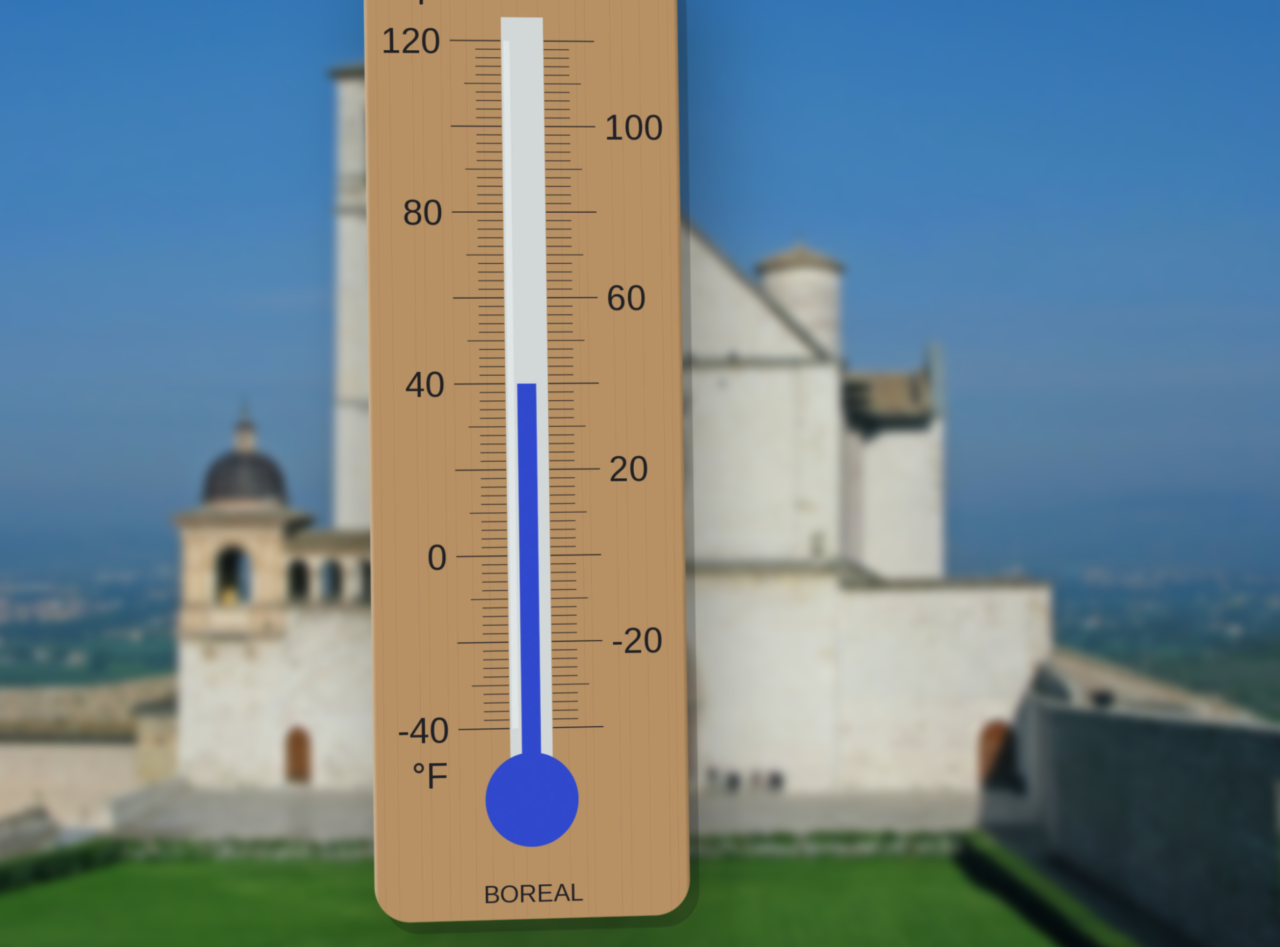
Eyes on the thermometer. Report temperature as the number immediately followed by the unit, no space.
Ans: 40°F
